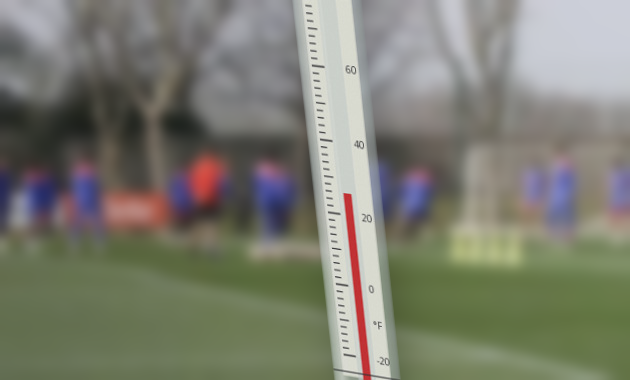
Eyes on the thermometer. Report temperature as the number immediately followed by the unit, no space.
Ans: 26°F
